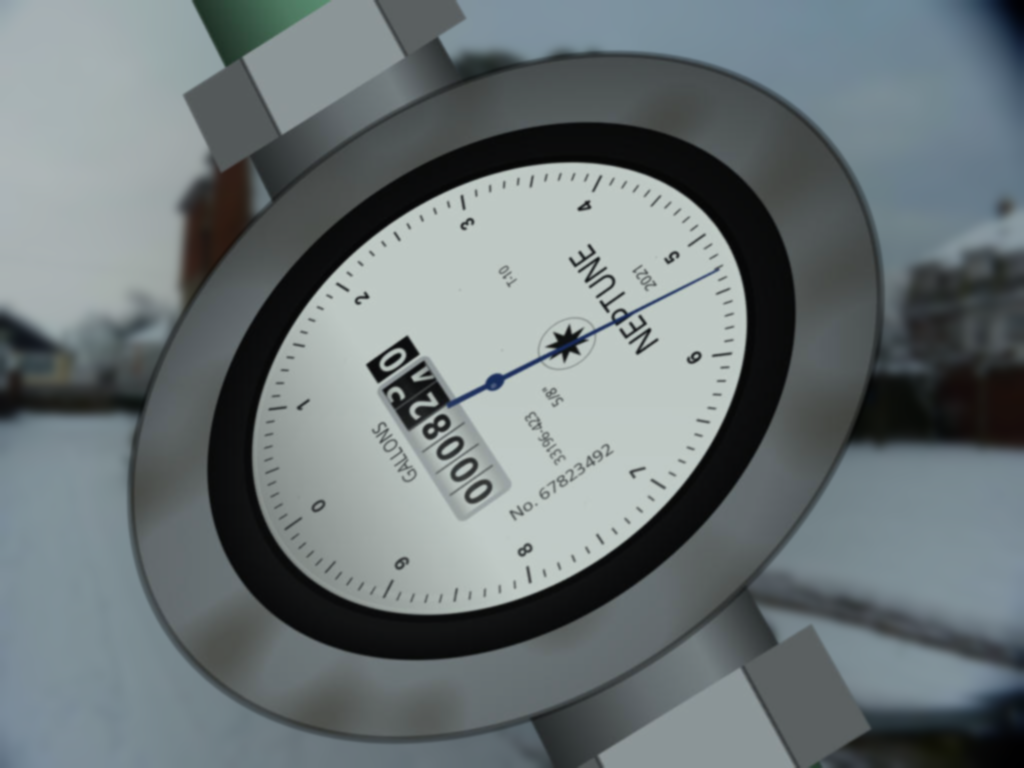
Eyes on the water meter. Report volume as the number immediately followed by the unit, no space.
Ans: 8235.3gal
